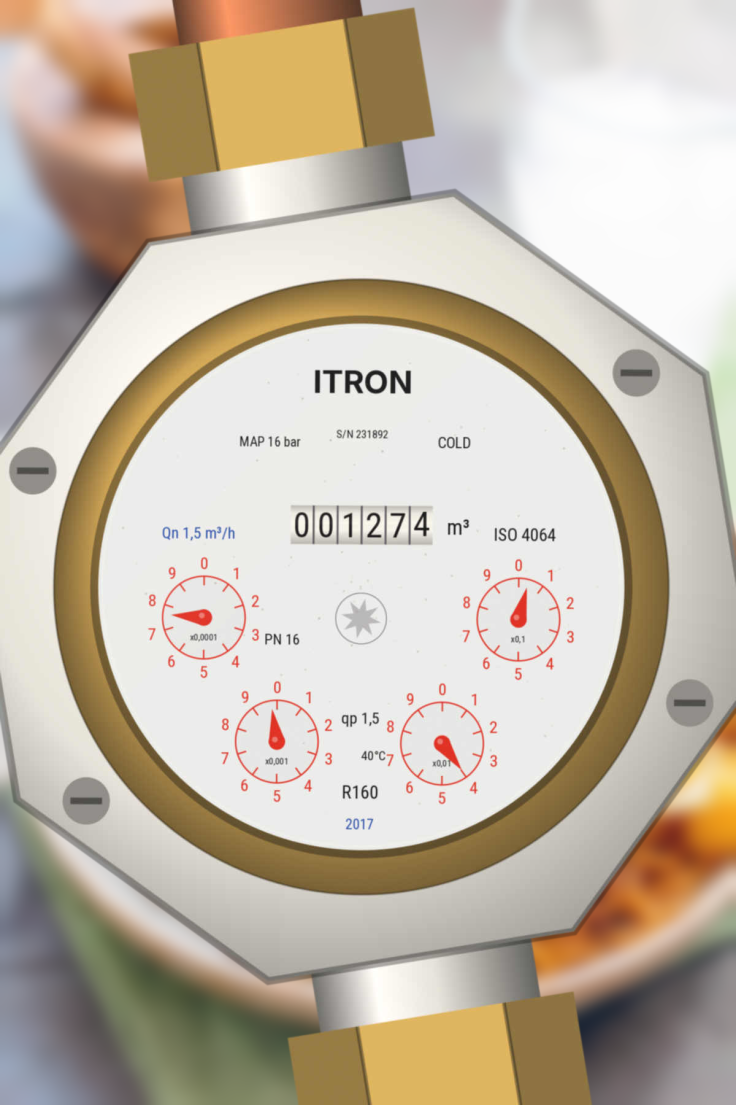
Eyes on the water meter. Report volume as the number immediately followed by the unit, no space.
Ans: 1274.0397m³
